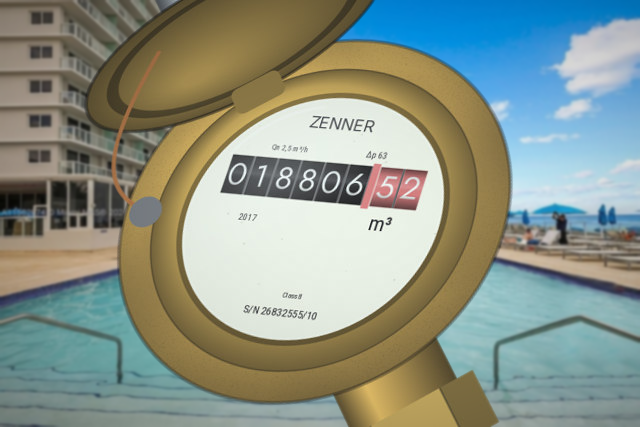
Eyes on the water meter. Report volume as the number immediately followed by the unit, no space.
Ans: 18806.52m³
